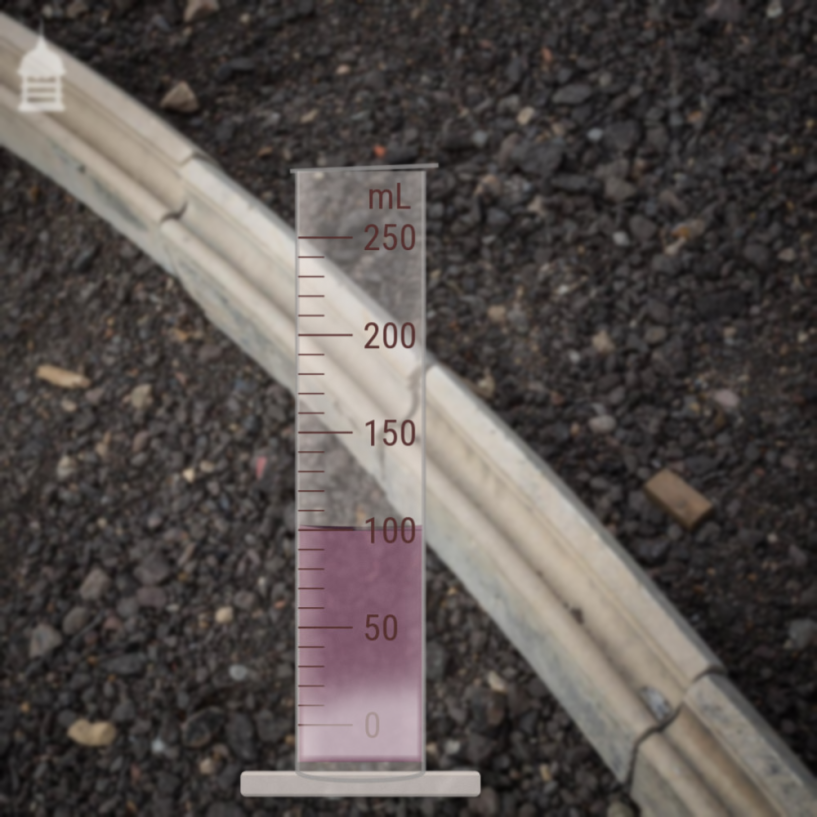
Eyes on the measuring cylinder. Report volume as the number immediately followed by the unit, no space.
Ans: 100mL
